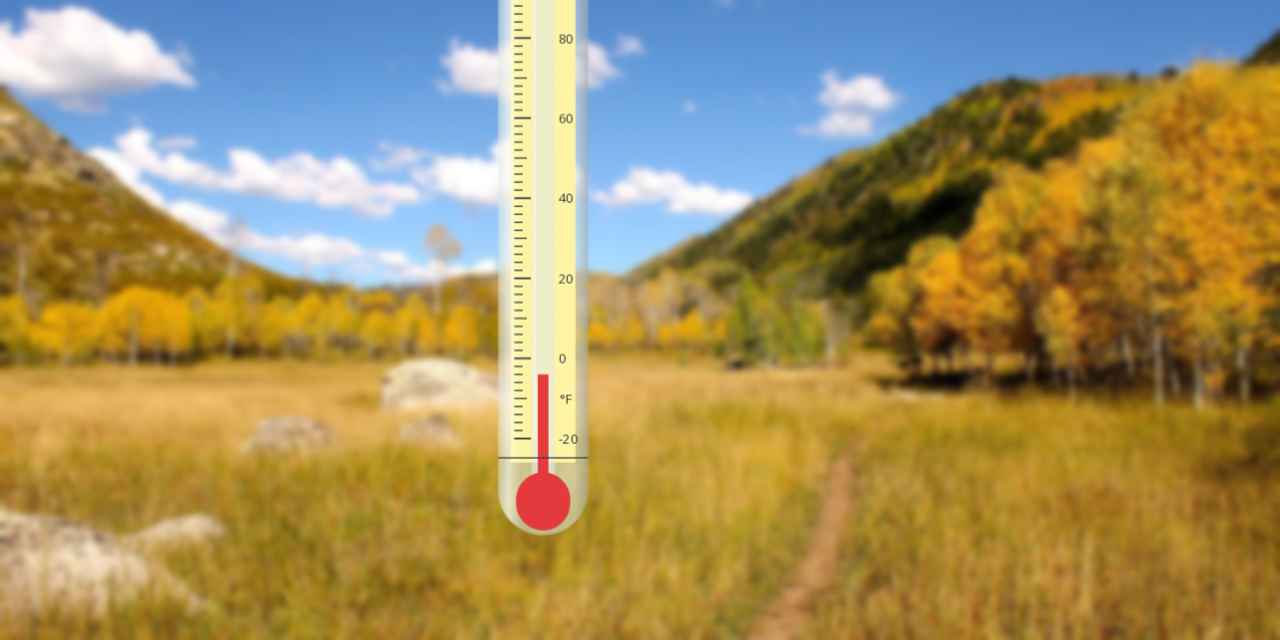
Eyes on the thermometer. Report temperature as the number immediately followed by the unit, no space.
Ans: -4°F
